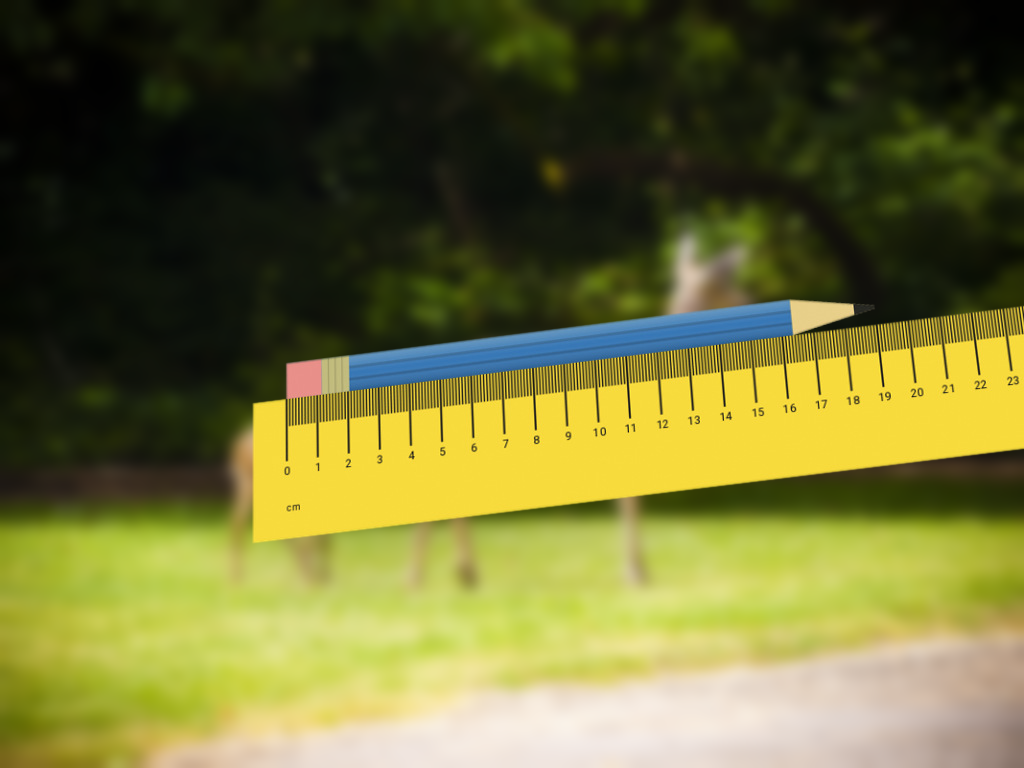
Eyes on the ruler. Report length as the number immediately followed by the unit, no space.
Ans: 19cm
